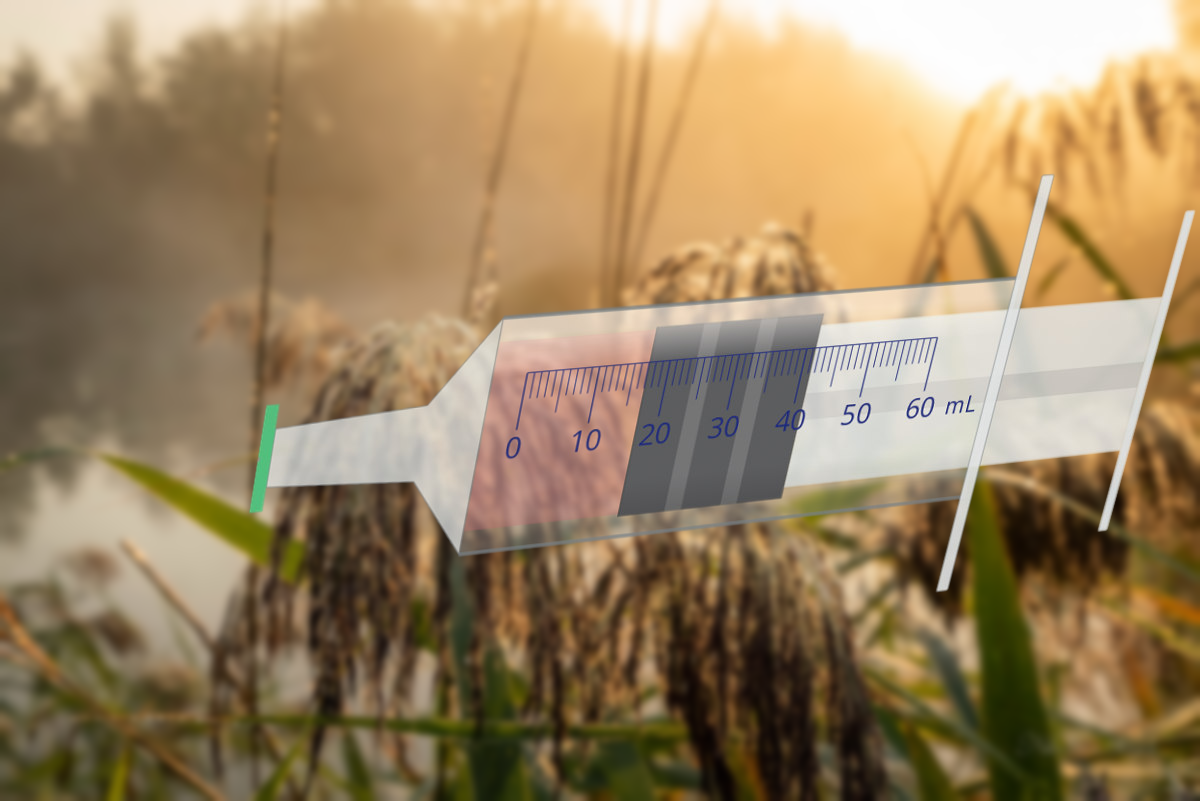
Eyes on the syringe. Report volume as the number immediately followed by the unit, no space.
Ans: 17mL
